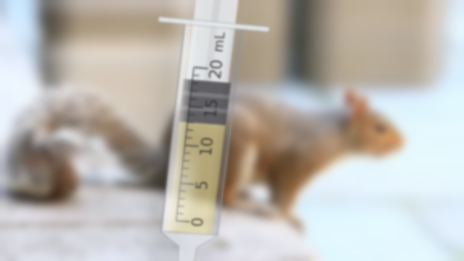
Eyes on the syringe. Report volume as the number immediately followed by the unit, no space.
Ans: 13mL
